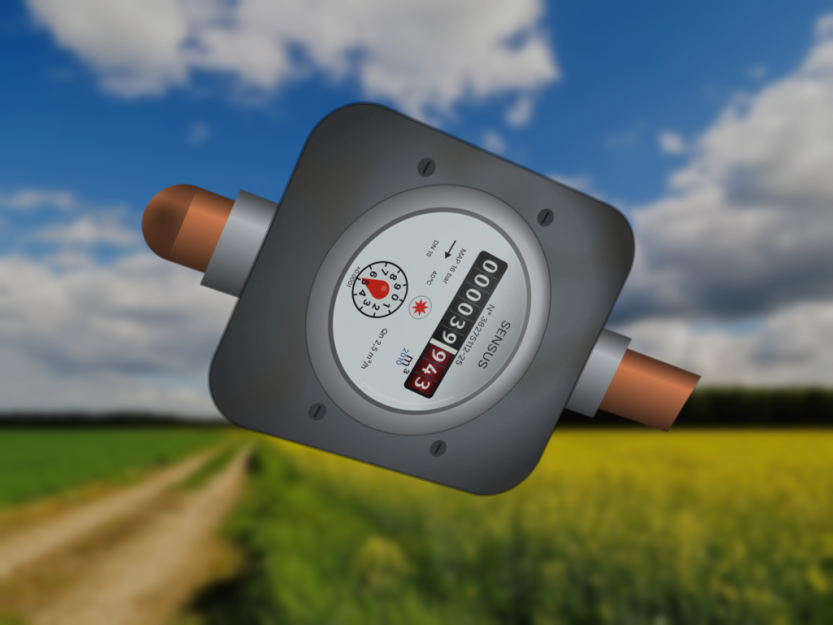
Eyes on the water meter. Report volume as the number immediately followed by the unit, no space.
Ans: 39.9435m³
